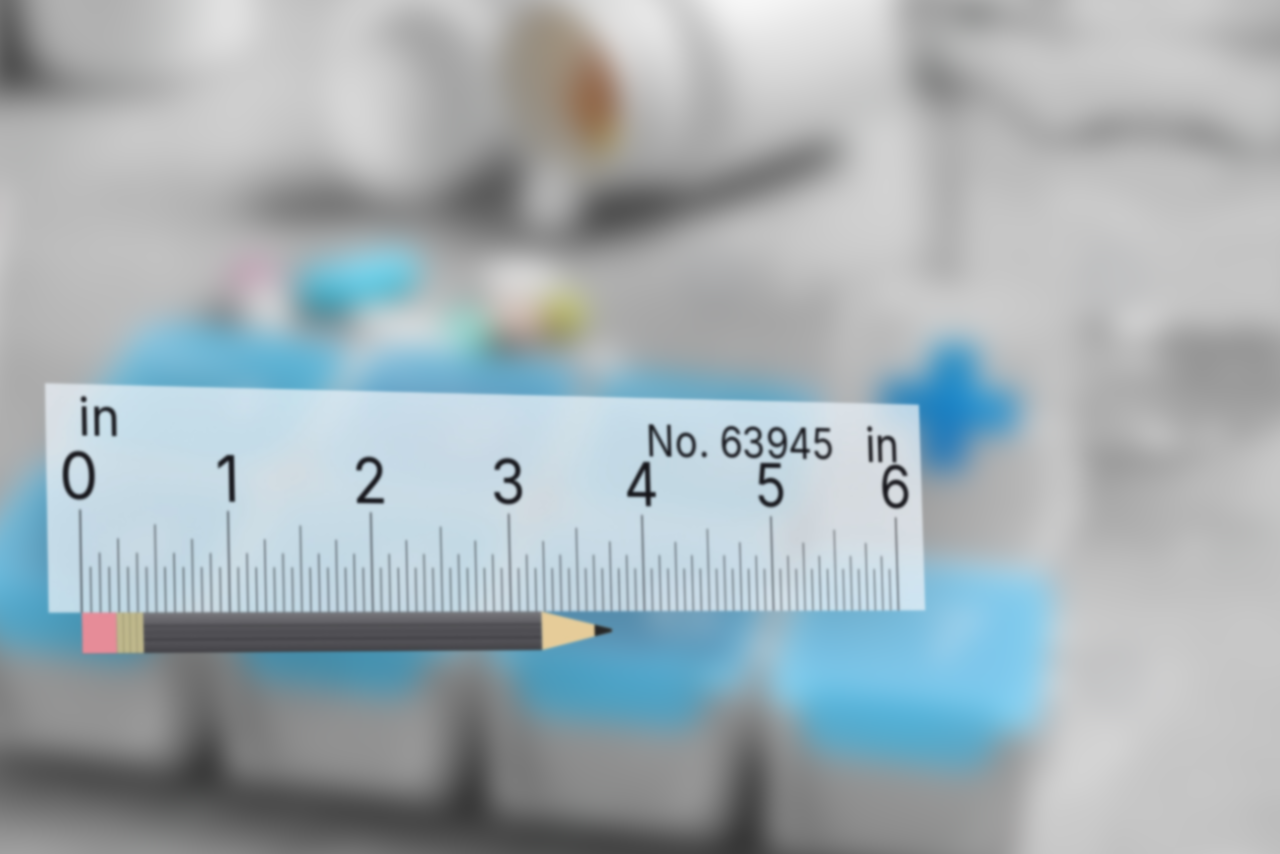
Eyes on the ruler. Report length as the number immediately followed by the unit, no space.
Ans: 3.75in
